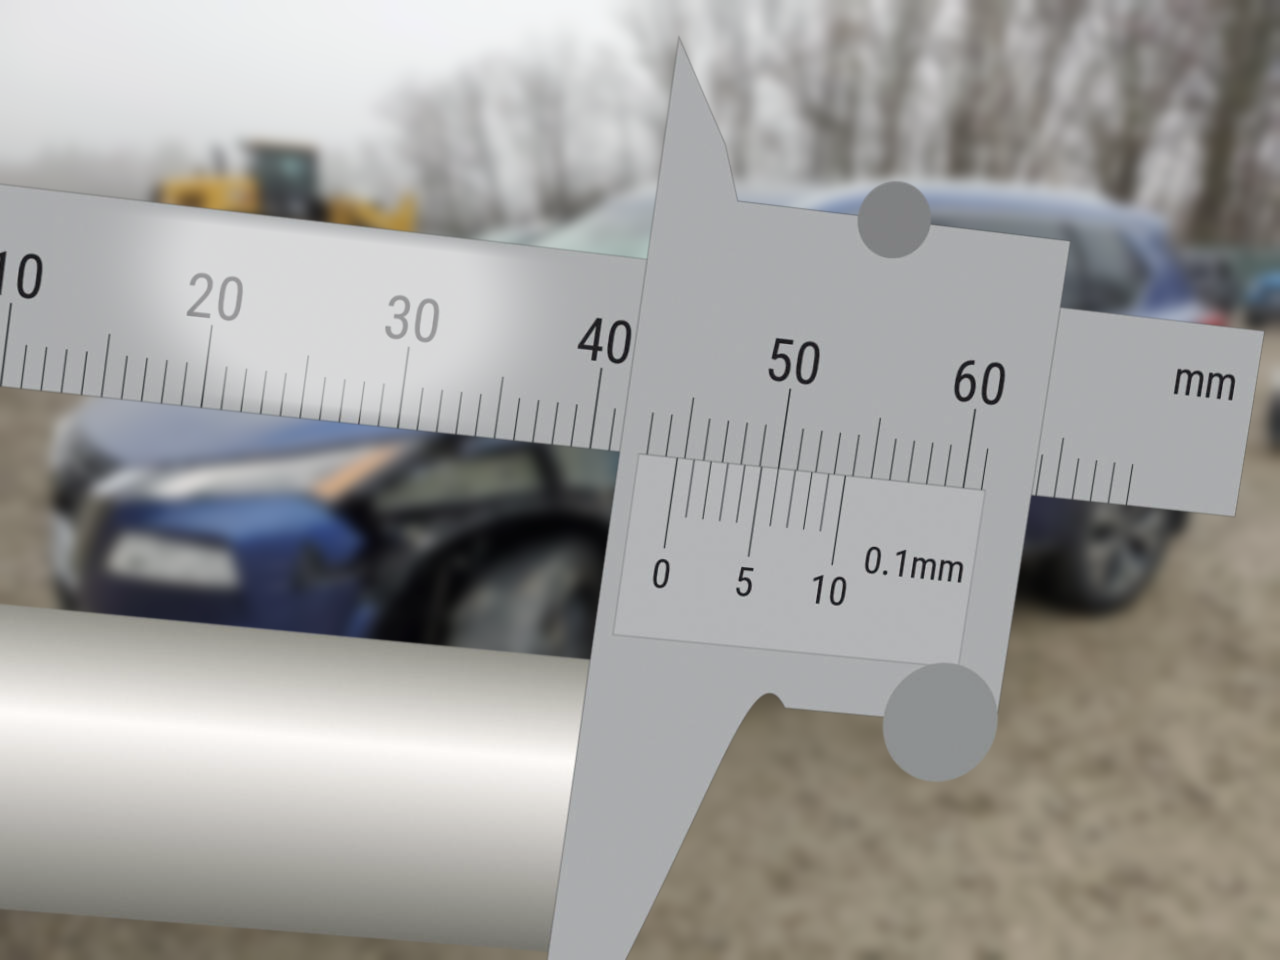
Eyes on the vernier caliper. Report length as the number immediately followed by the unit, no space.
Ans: 44.6mm
